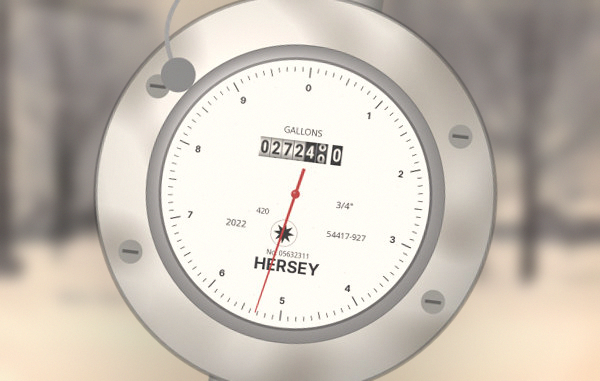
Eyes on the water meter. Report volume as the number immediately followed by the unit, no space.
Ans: 272485.3gal
